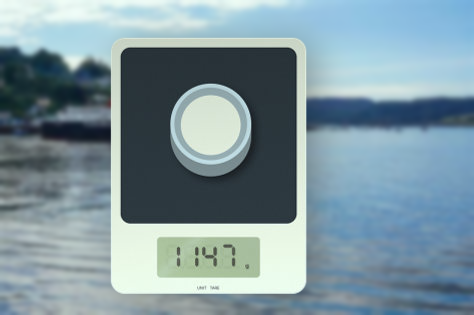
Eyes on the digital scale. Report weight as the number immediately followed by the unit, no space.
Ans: 1147g
